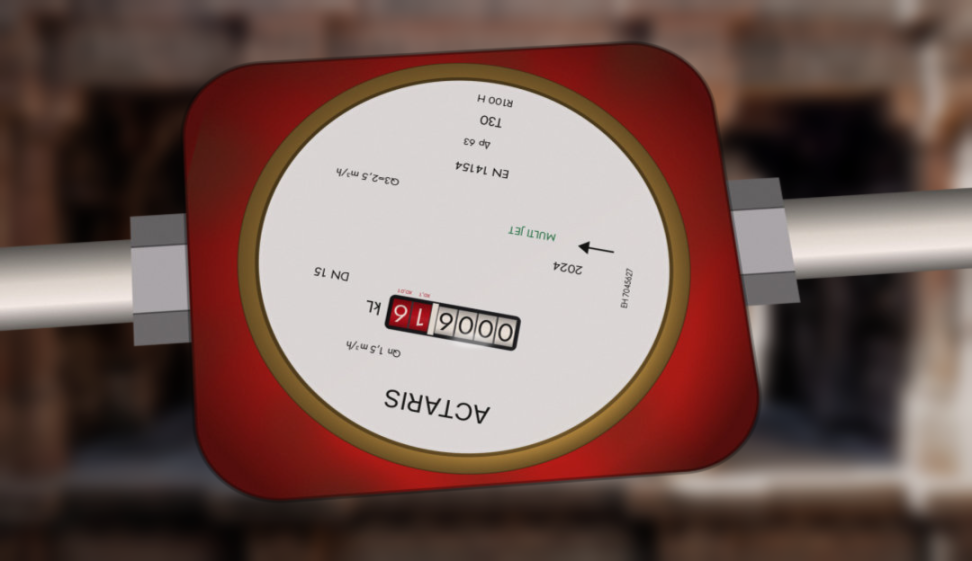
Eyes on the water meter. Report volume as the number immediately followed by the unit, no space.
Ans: 6.16kL
